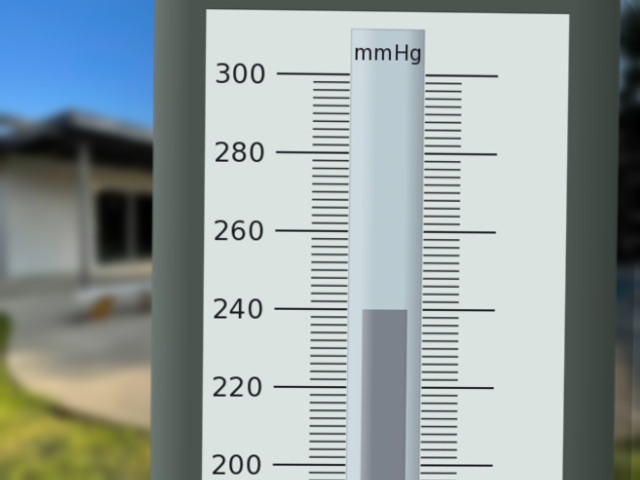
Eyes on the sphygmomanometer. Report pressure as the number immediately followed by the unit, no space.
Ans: 240mmHg
